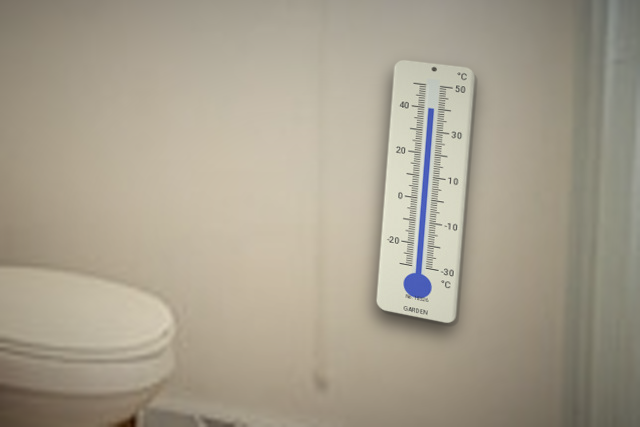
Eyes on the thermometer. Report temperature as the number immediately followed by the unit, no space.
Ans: 40°C
